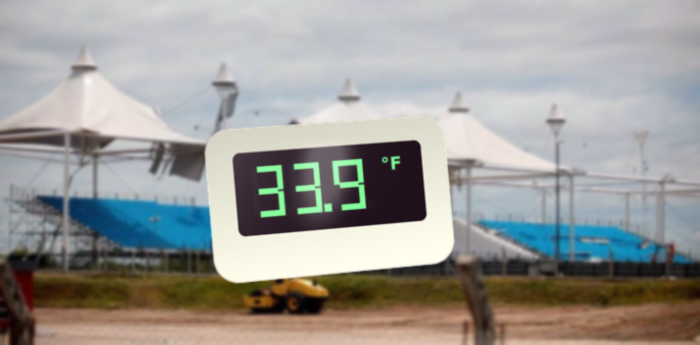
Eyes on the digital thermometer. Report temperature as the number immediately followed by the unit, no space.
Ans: 33.9°F
